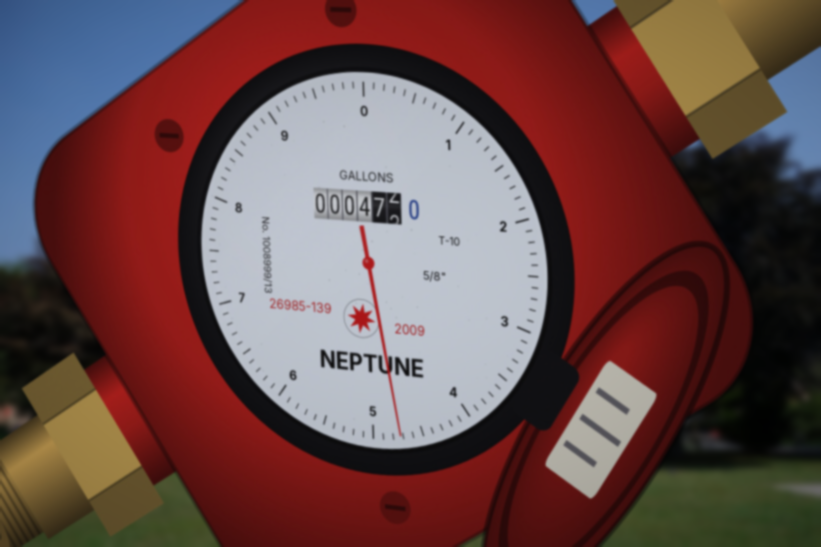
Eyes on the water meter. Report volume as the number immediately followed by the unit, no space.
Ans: 4724.7gal
